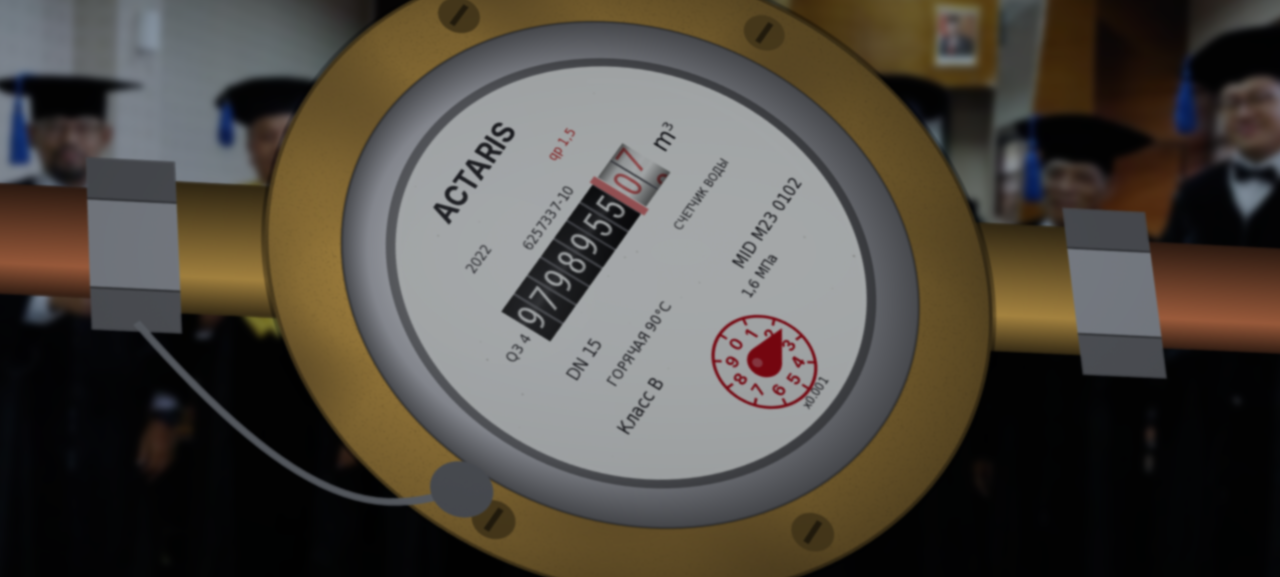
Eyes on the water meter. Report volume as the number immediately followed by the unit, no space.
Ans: 9798955.072m³
